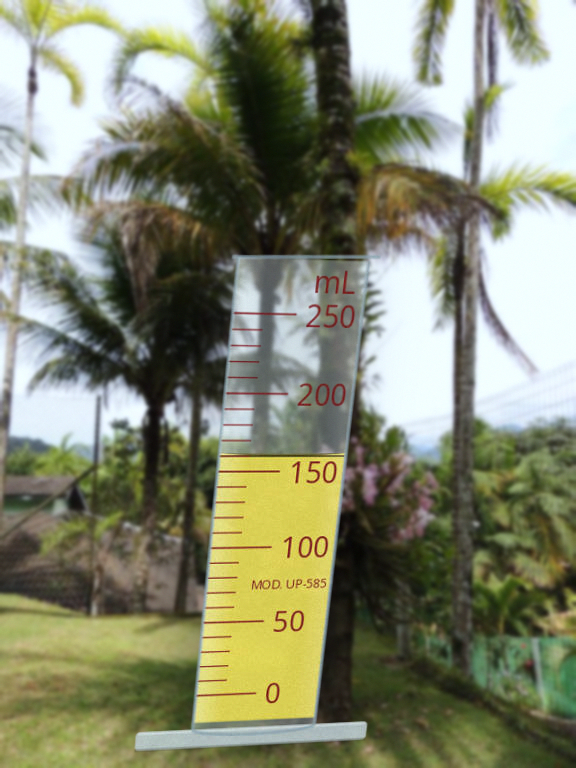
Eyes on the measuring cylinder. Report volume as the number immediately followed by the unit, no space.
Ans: 160mL
